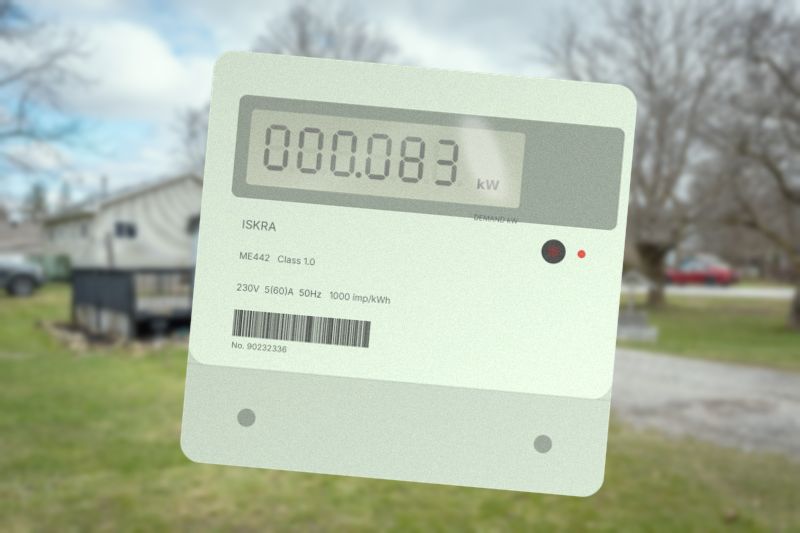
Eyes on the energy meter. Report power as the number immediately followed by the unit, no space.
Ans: 0.083kW
